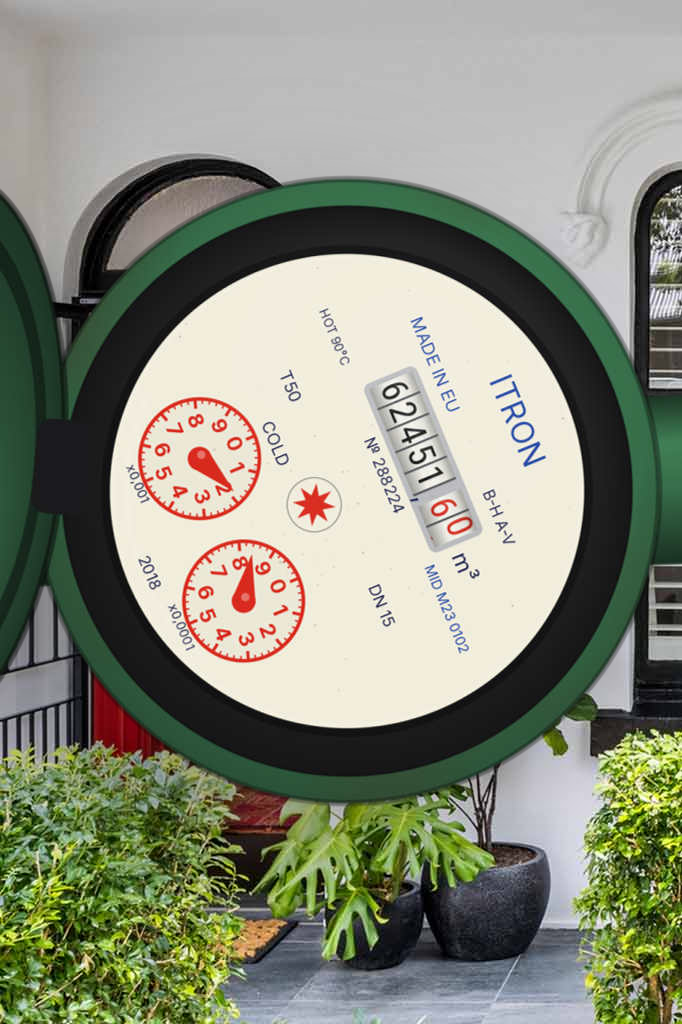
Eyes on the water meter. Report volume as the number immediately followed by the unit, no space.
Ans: 62451.6018m³
